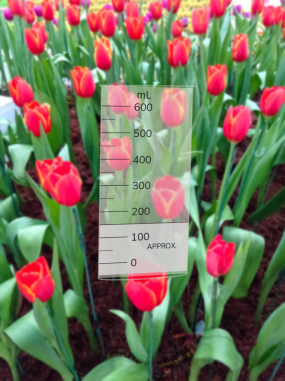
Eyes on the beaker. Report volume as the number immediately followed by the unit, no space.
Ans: 150mL
